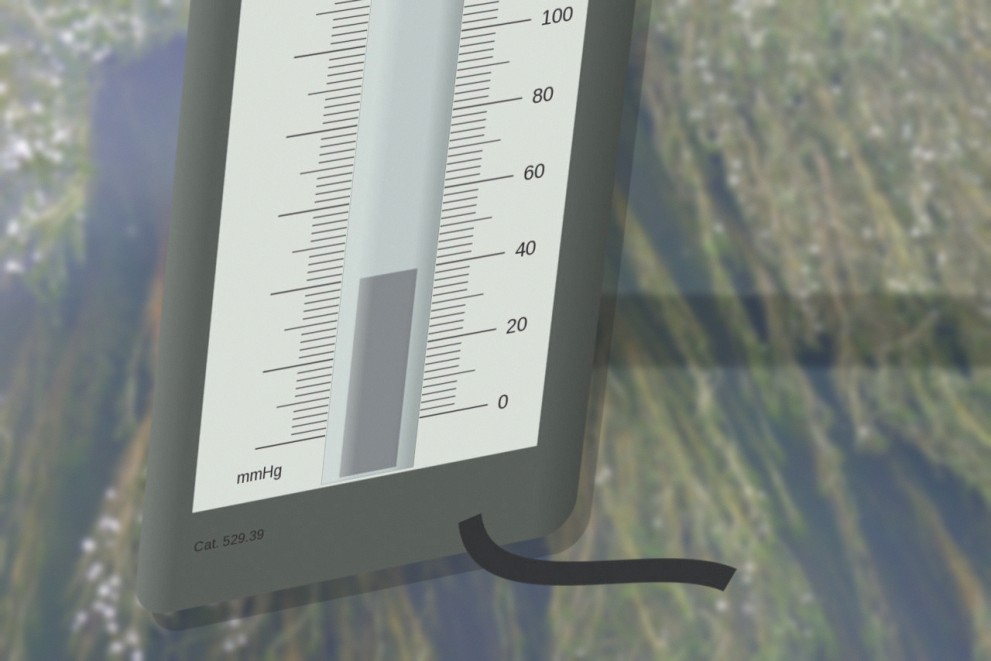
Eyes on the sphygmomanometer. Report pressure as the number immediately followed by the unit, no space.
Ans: 40mmHg
